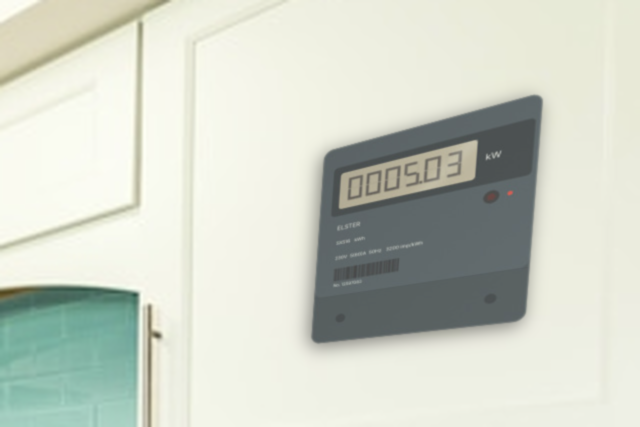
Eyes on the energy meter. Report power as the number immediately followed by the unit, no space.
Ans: 5.03kW
